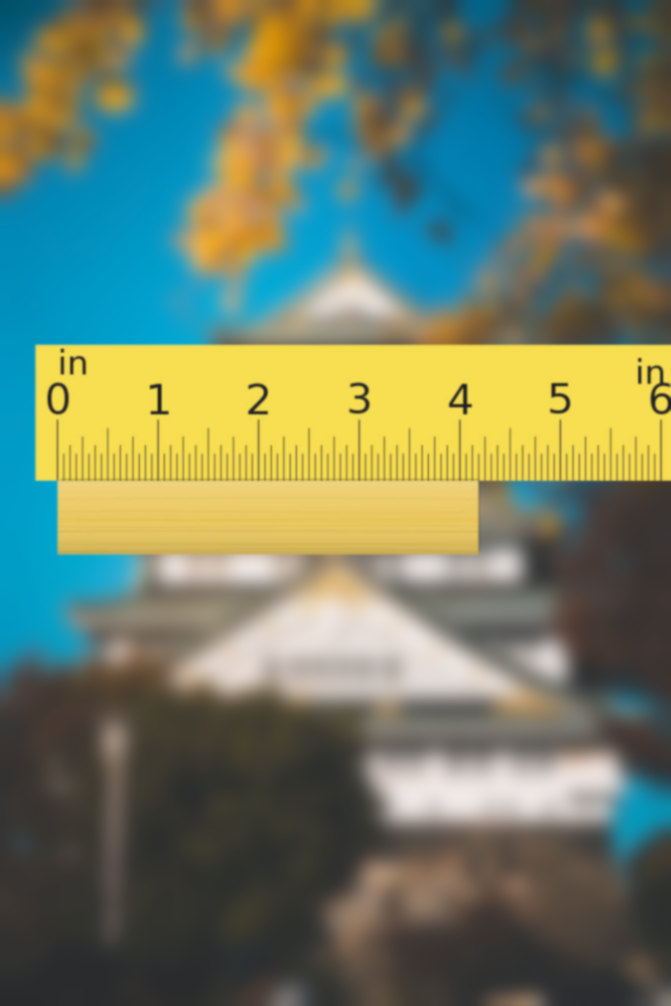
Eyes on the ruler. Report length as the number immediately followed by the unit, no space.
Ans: 4.1875in
